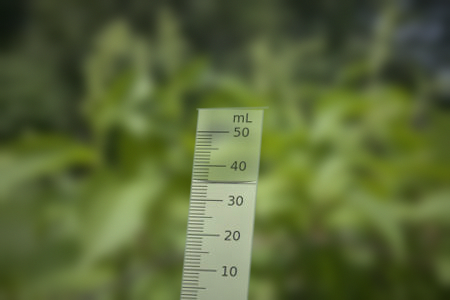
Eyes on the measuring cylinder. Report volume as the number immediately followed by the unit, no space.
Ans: 35mL
